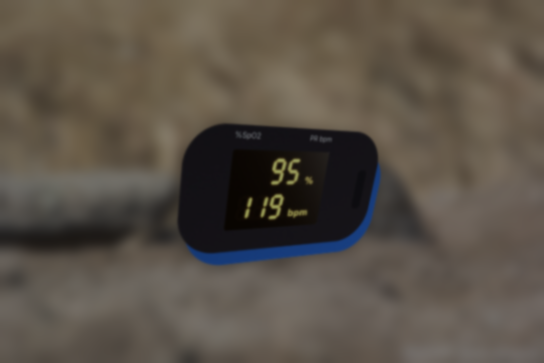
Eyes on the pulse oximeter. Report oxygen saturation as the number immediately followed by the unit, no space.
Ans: 95%
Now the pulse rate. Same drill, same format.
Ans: 119bpm
